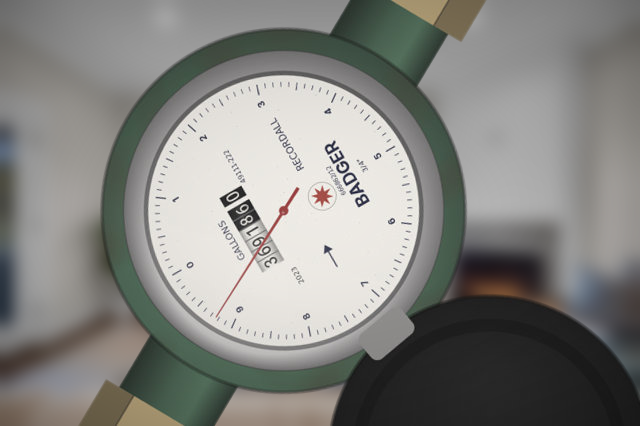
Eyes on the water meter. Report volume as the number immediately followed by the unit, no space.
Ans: 3691859.2gal
